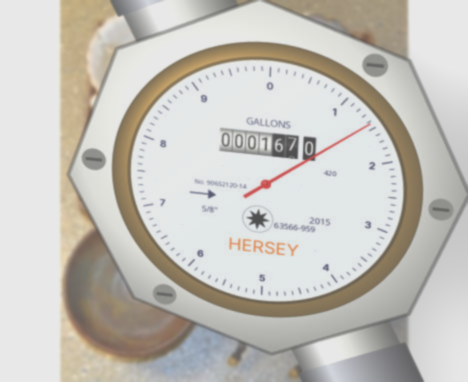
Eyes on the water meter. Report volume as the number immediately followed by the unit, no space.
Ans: 1671.4gal
